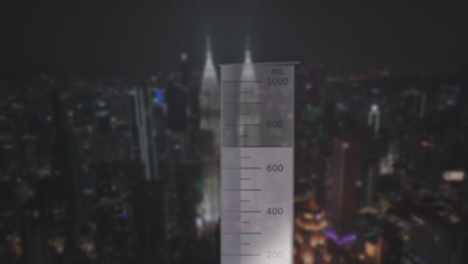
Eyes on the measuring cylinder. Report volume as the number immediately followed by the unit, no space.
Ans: 700mL
